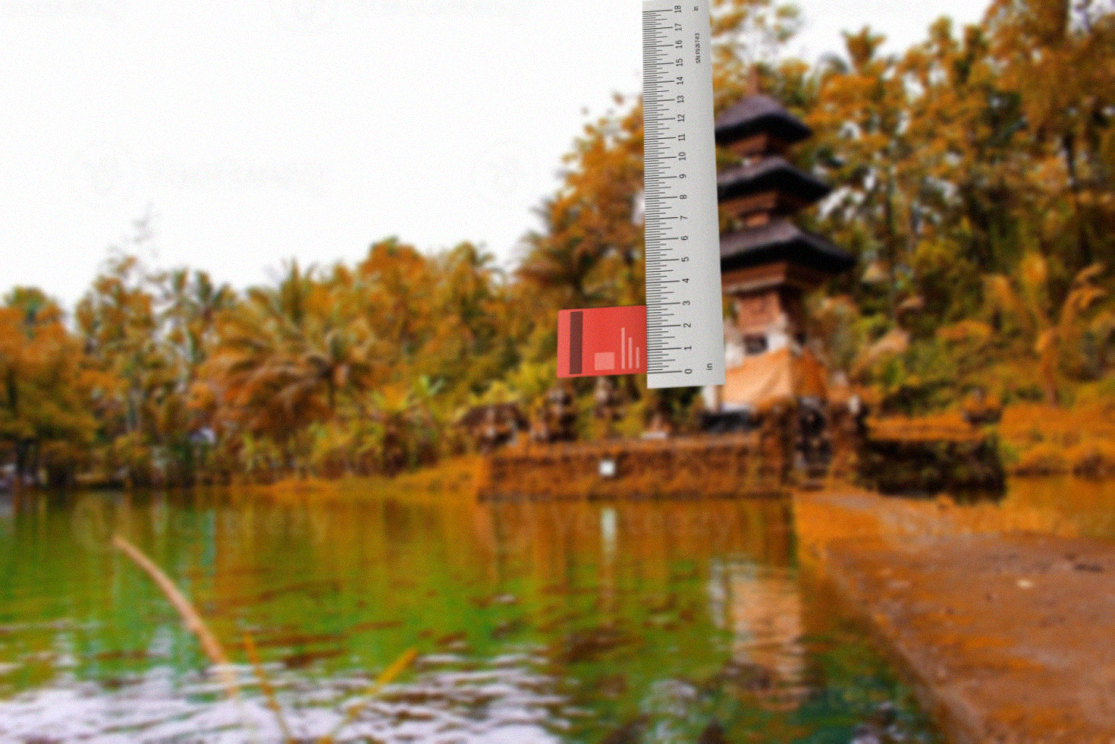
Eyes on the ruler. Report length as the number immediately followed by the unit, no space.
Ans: 3in
